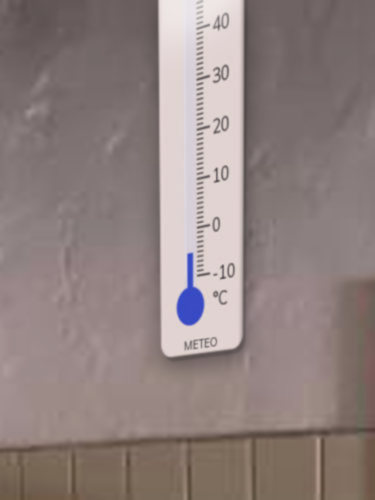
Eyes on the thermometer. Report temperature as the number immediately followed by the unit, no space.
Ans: -5°C
